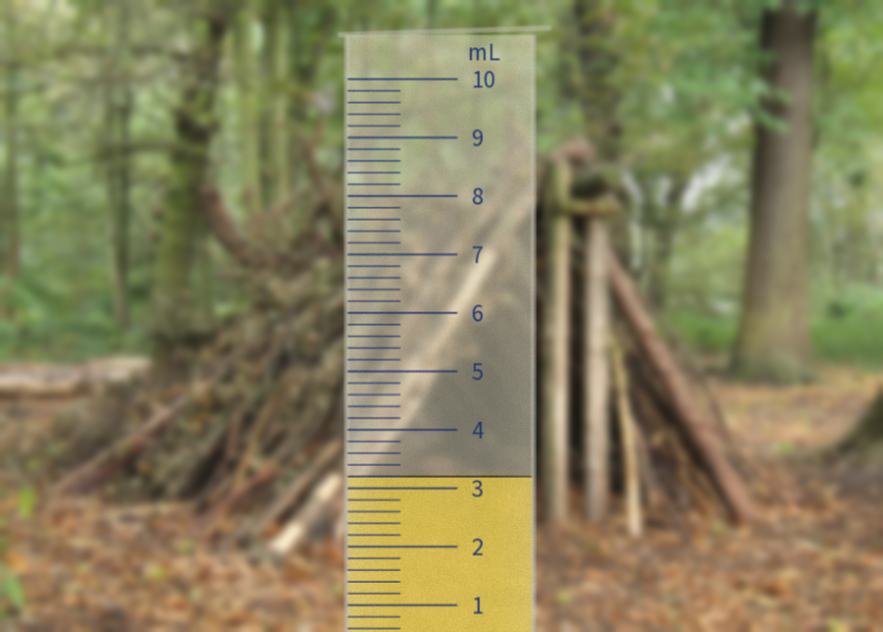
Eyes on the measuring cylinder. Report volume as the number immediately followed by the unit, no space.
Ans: 3.2mL
